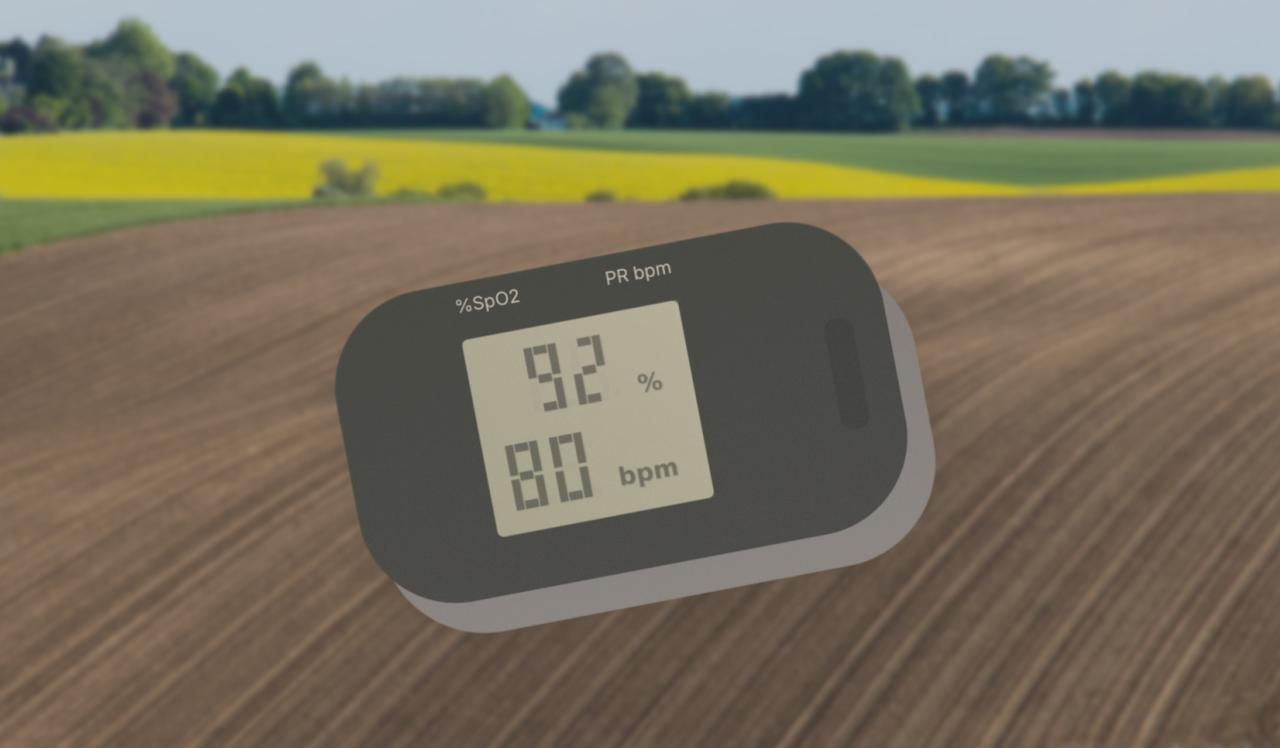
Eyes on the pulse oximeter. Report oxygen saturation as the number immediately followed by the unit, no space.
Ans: 92%
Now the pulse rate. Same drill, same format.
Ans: 80bpm
